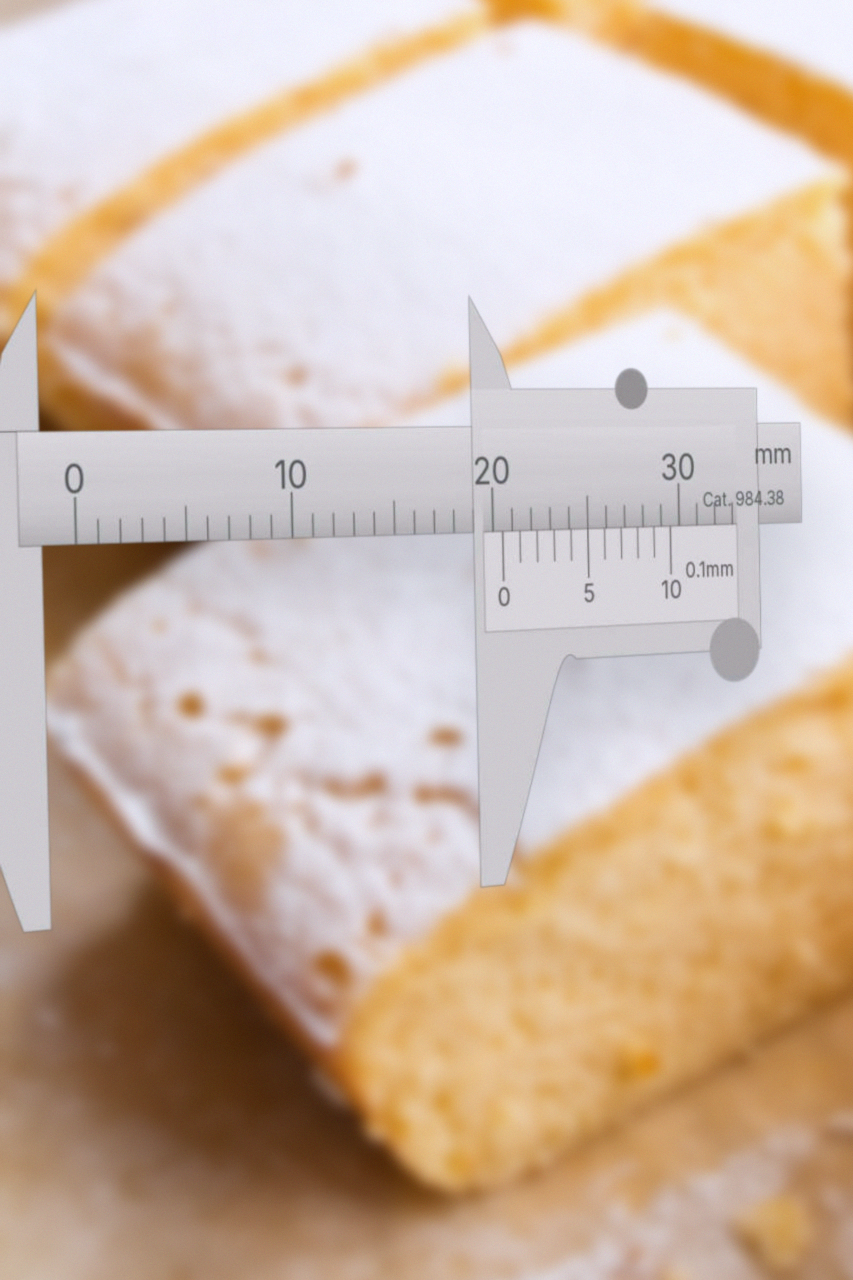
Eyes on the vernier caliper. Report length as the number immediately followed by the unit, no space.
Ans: 20.5mm
